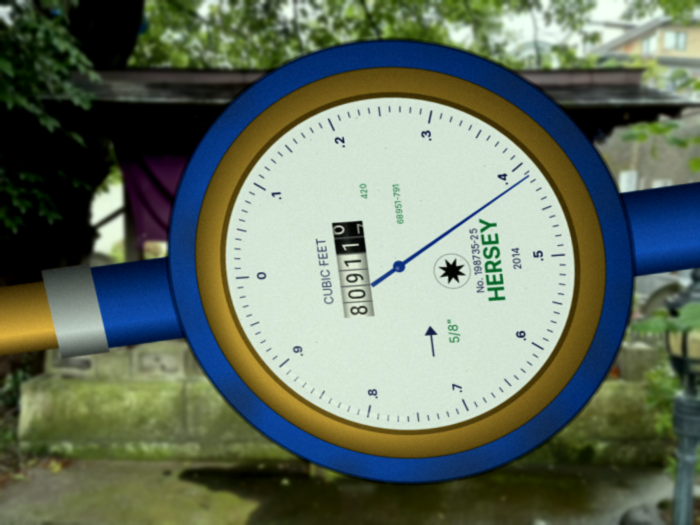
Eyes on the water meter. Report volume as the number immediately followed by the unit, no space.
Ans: 809116.41ft³
